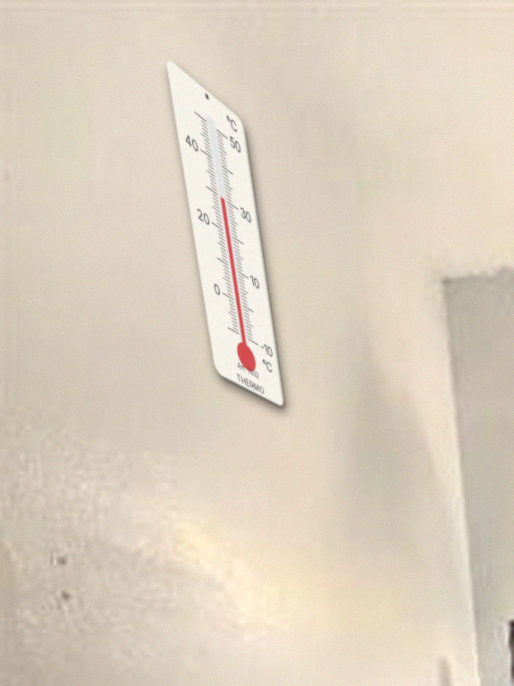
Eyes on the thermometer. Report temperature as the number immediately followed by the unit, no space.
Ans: 30°C
